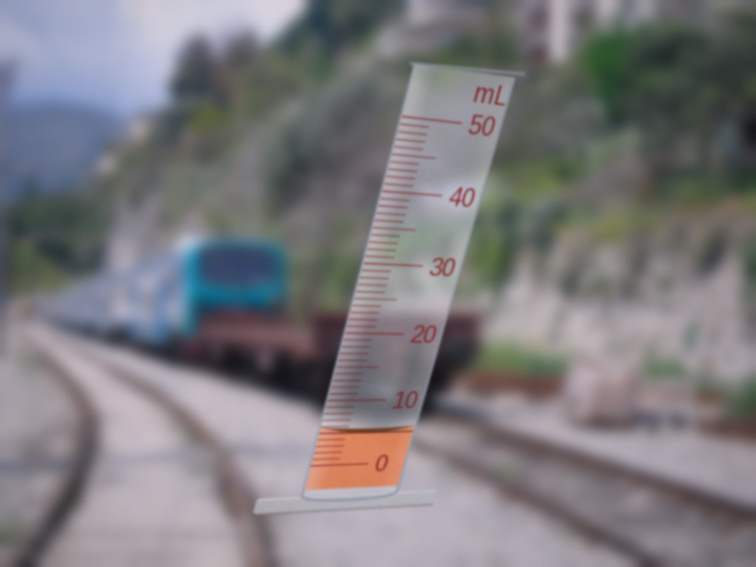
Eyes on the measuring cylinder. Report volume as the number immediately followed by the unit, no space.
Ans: 5mL
